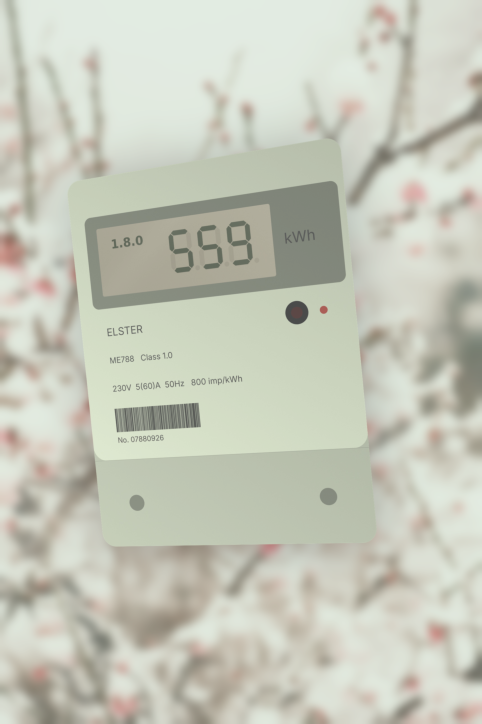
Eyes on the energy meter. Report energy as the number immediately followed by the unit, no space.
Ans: 559kWh
